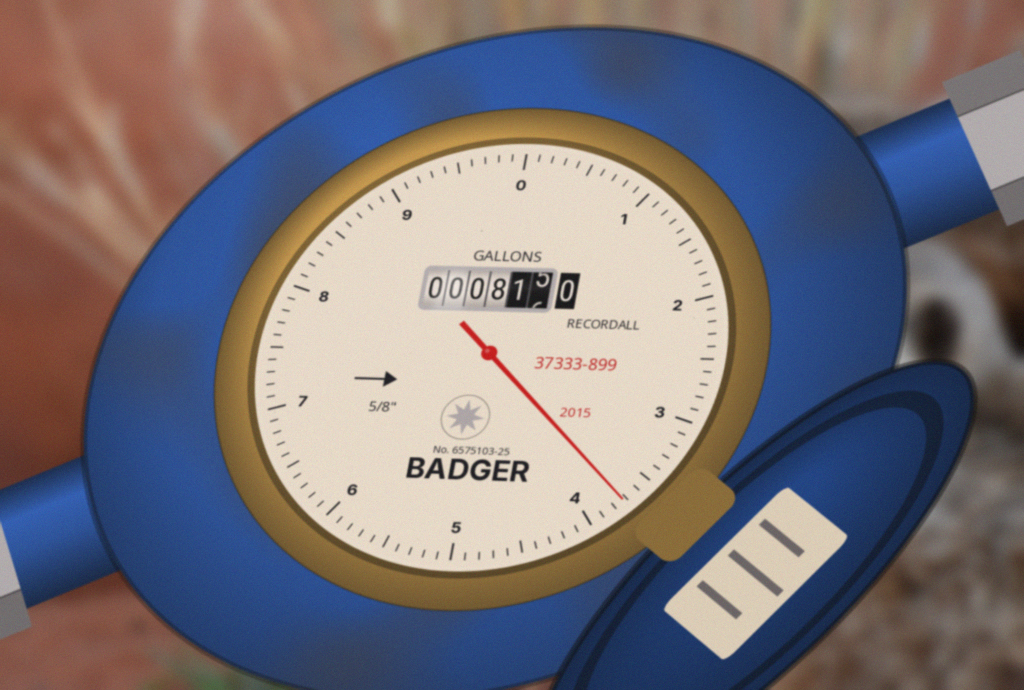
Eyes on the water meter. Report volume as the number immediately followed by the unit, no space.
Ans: 8153.7gal
